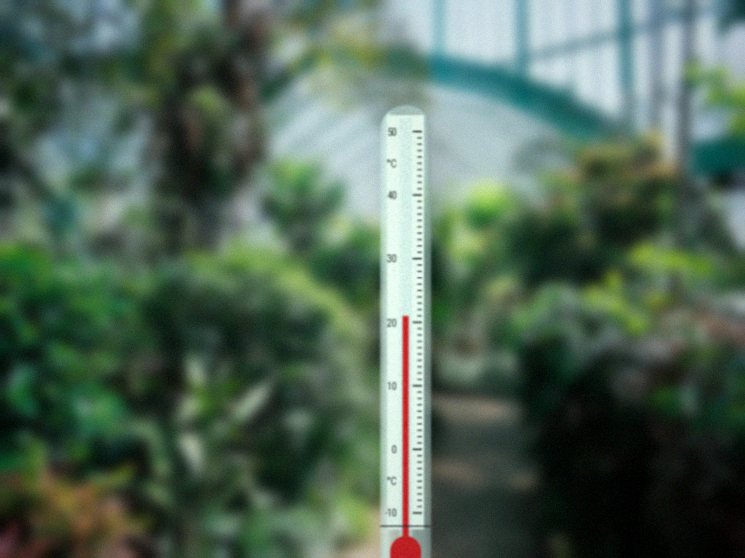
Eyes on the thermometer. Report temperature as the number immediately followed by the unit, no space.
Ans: 21°C
